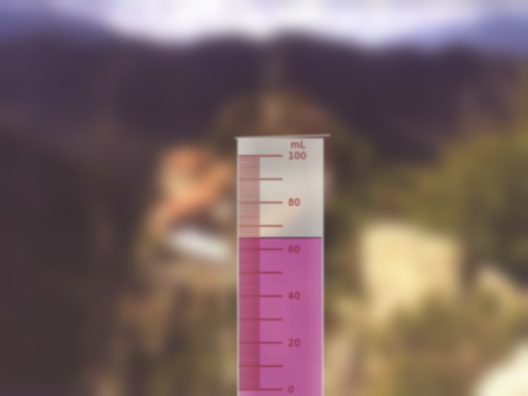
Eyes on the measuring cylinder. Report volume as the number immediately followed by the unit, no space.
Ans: 65mL
